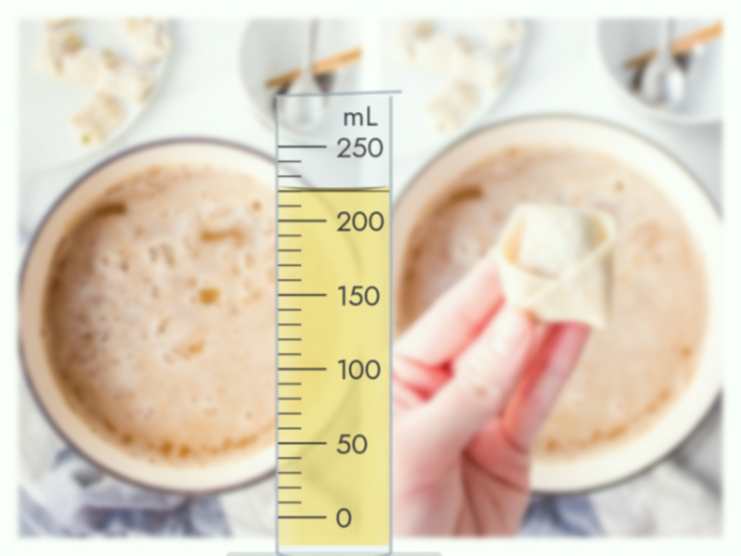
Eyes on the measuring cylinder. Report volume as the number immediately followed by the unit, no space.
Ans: 220mL
